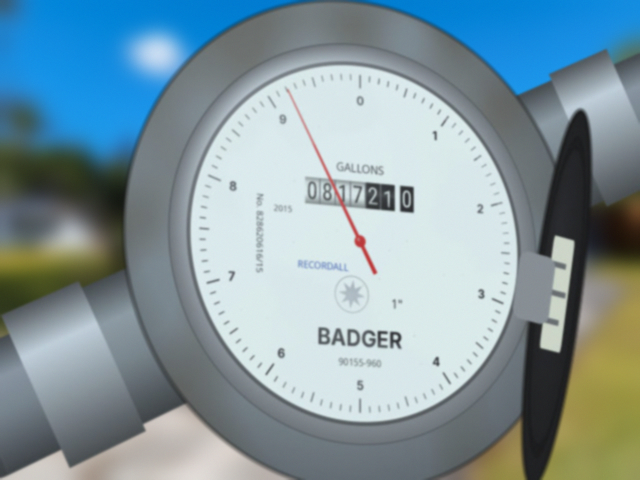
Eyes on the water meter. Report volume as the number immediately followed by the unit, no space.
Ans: 817209.2gal
